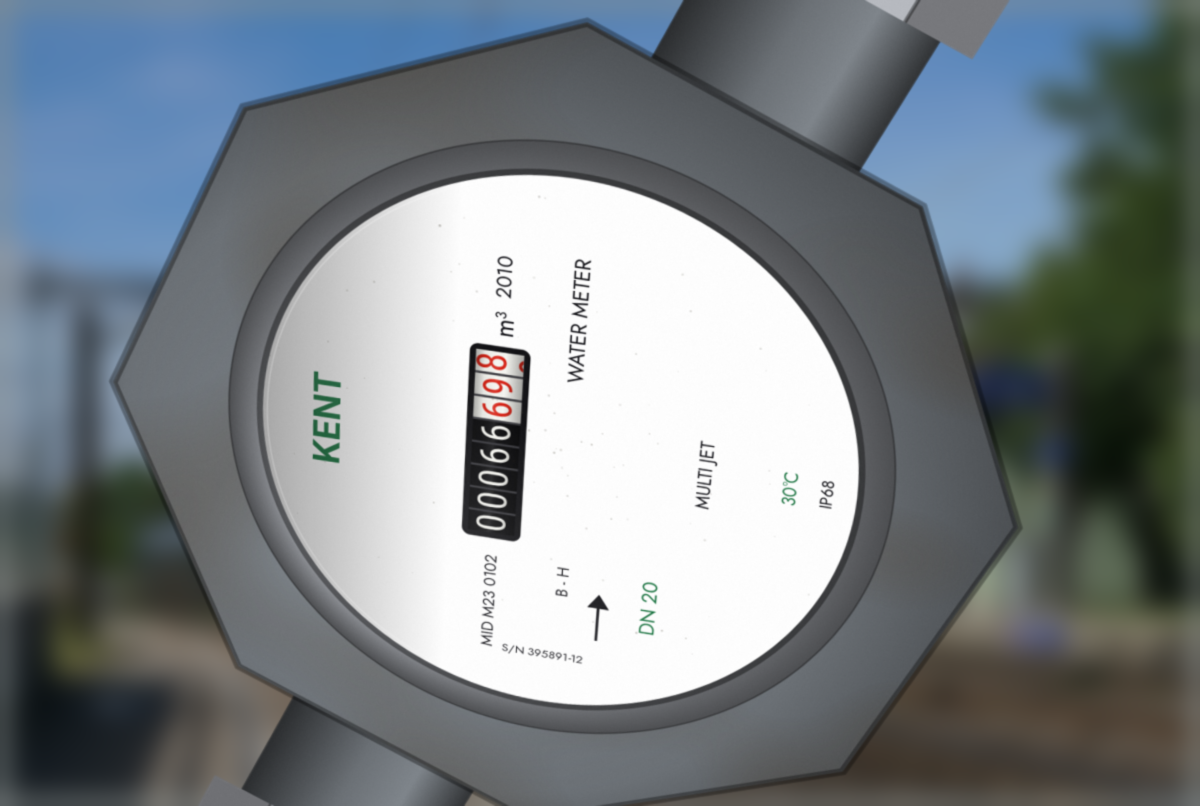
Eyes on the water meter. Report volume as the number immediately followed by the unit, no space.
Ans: 66.698m³
